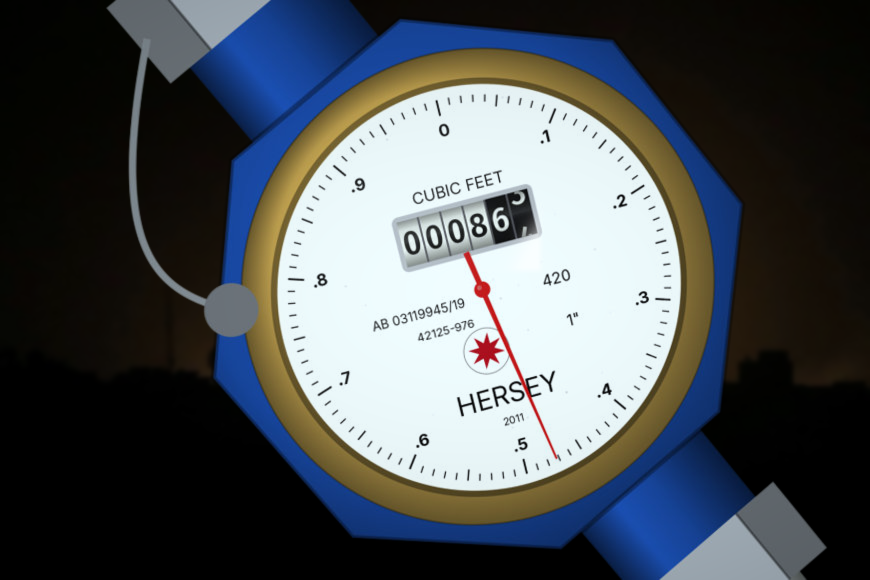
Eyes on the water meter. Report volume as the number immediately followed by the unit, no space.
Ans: 863.47ft³
